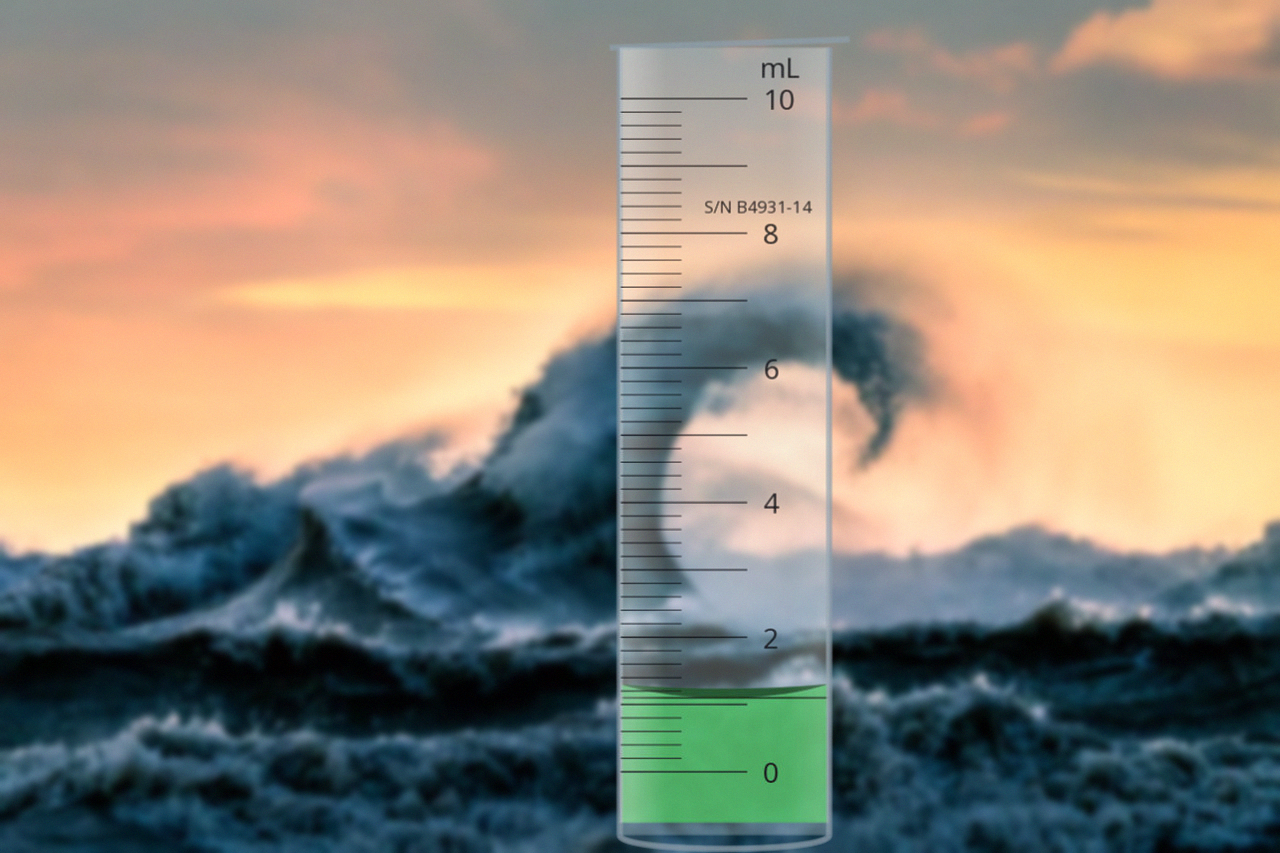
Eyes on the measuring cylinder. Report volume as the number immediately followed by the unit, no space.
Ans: 1.1mL
